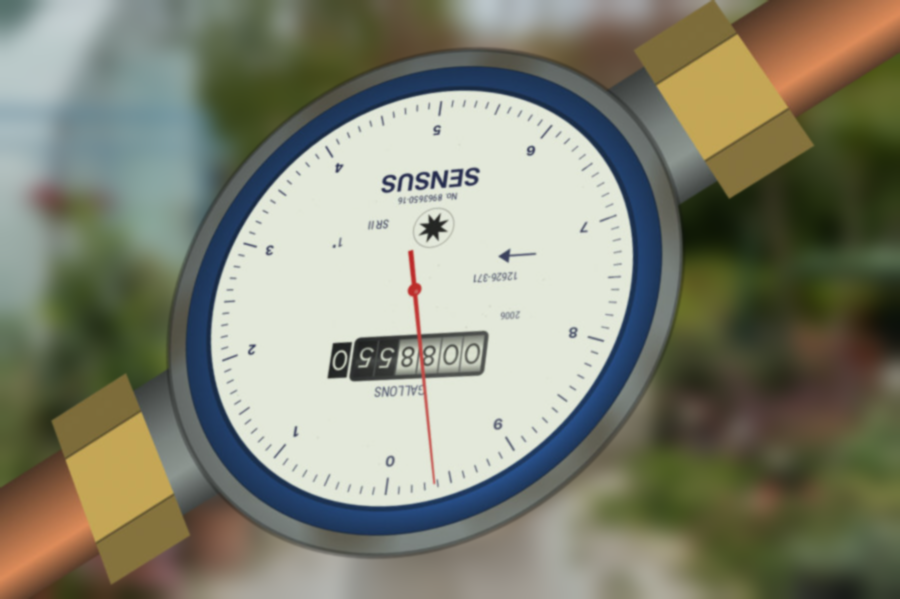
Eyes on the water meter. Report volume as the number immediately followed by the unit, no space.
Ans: 88549.6gal
